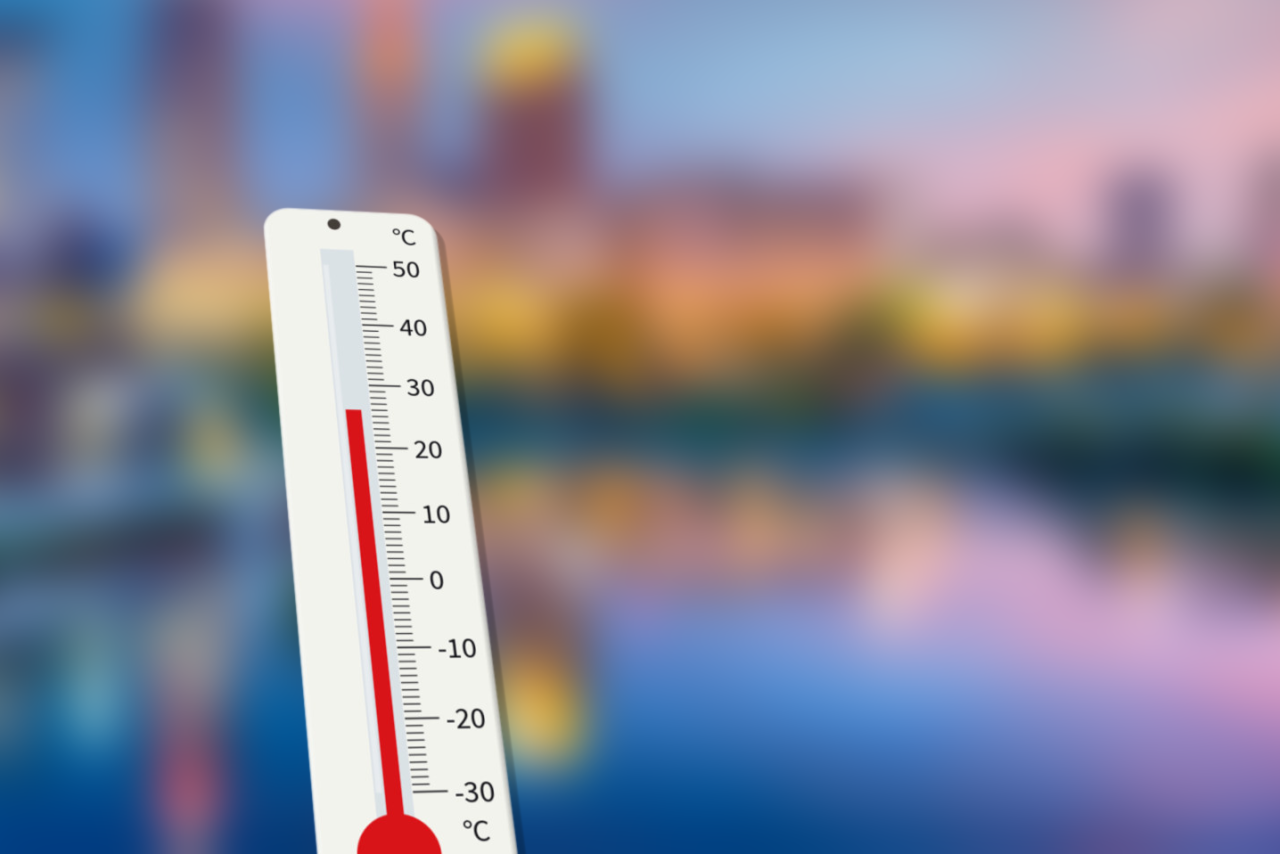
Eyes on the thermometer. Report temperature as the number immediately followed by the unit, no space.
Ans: 26°C
